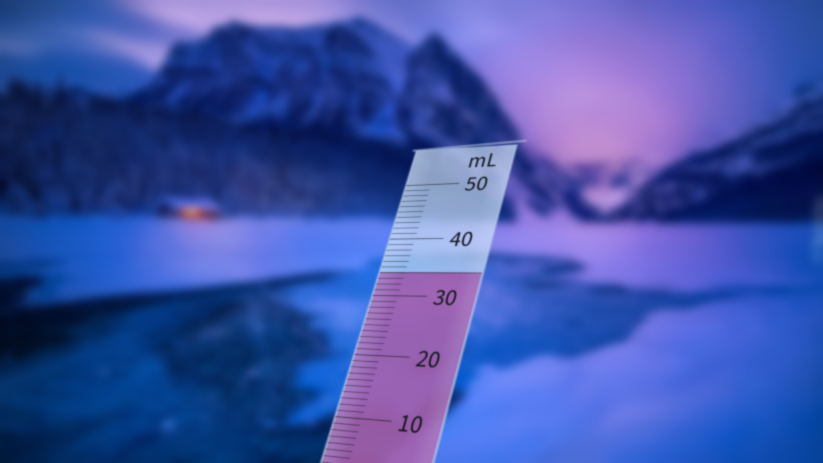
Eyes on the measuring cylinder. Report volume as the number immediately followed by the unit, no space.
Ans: 34mL
